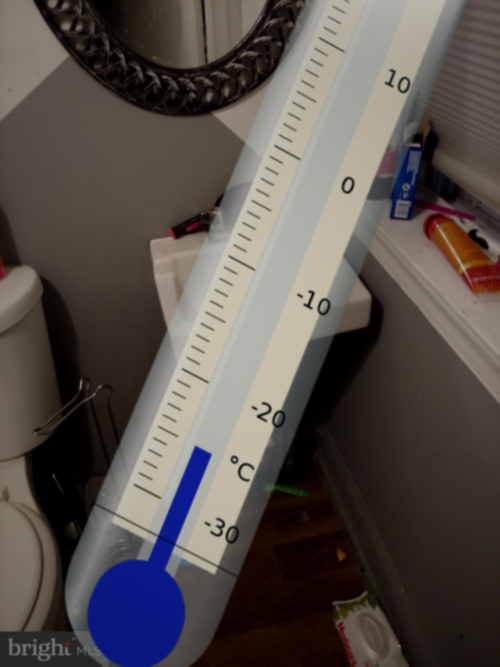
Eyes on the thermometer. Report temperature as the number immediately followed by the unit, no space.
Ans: -25°C
